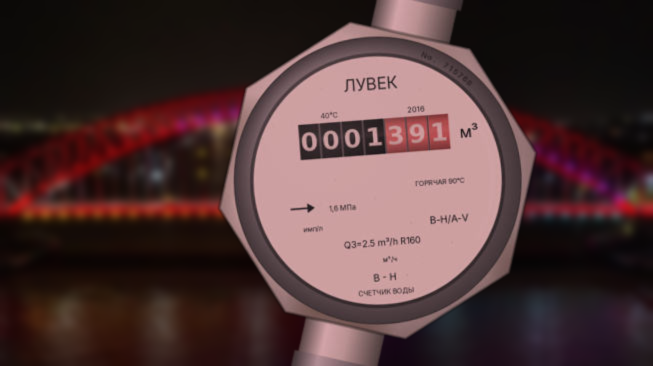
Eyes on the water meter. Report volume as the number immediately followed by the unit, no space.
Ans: 1.391m³
